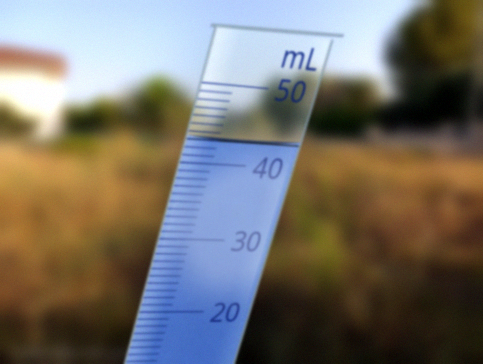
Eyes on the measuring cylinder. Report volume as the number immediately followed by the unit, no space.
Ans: 43mL
